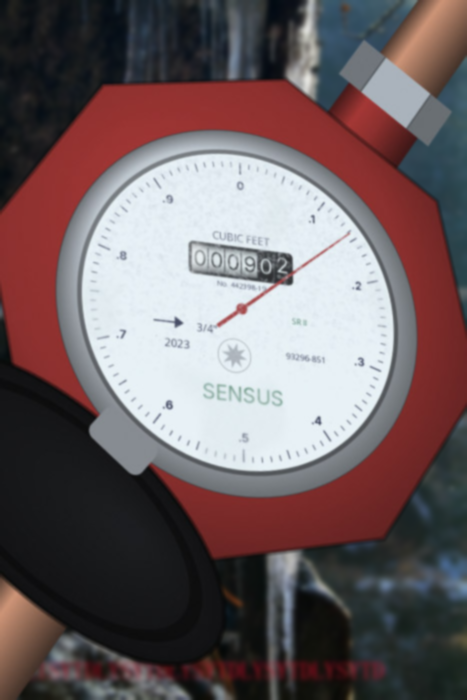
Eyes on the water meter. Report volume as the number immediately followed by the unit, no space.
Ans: 902.14ft³
